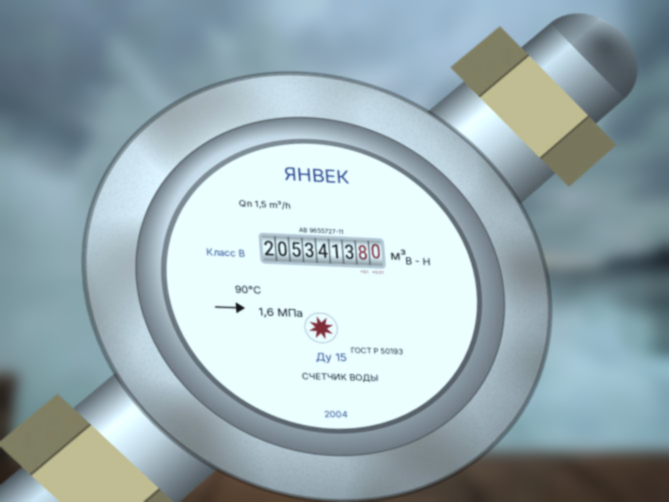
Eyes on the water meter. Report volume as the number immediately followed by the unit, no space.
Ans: 2053413.80m³
